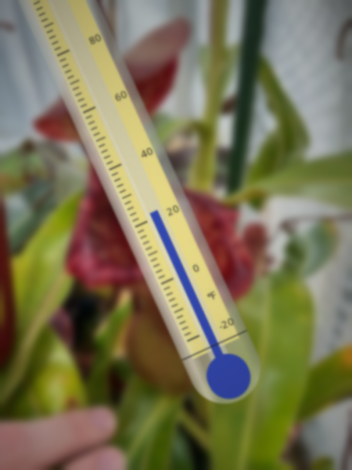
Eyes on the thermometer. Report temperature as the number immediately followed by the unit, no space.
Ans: 22°F
